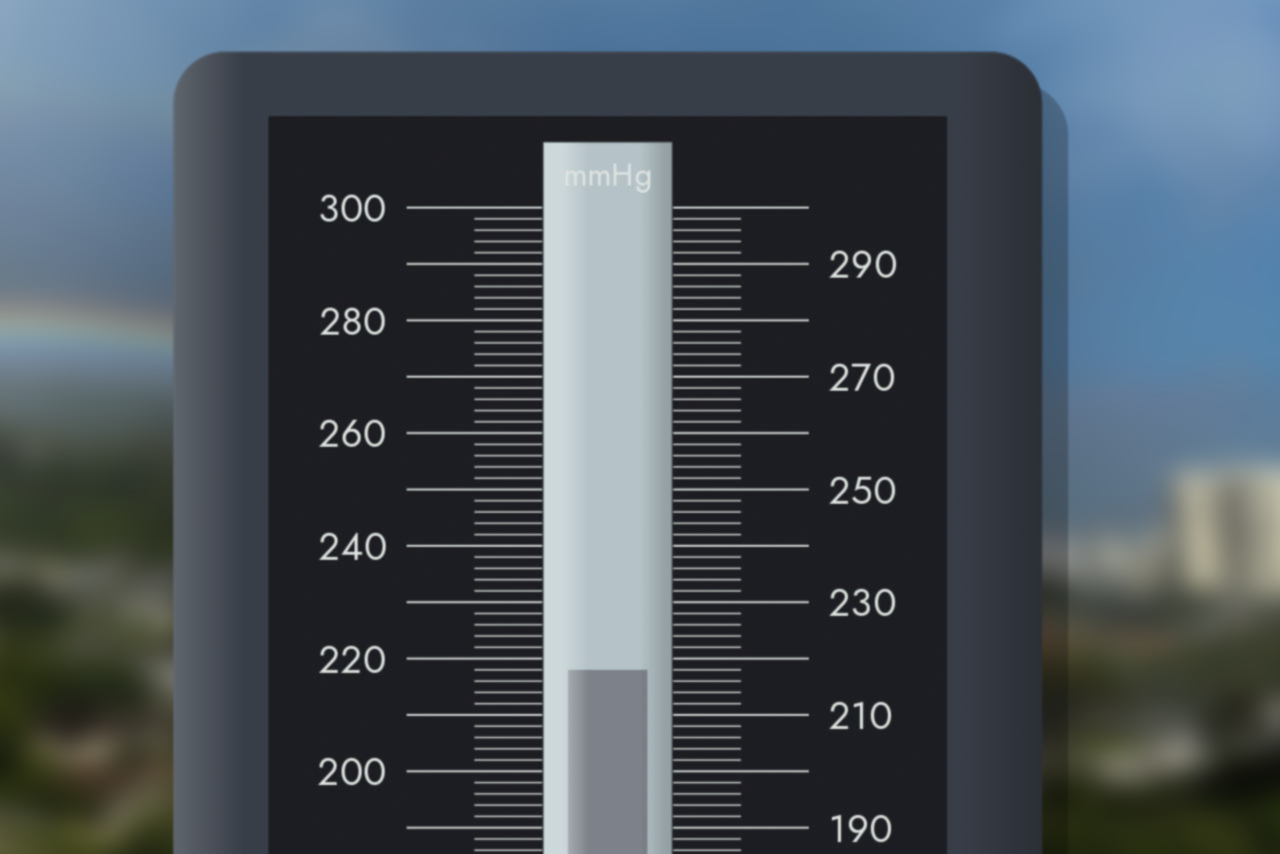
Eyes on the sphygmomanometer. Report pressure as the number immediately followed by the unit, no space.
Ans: 218mmHg
